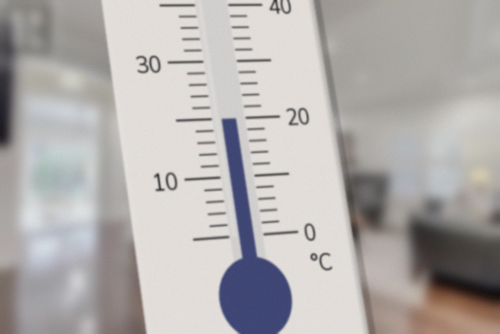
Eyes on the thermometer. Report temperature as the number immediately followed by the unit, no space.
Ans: 20°C
